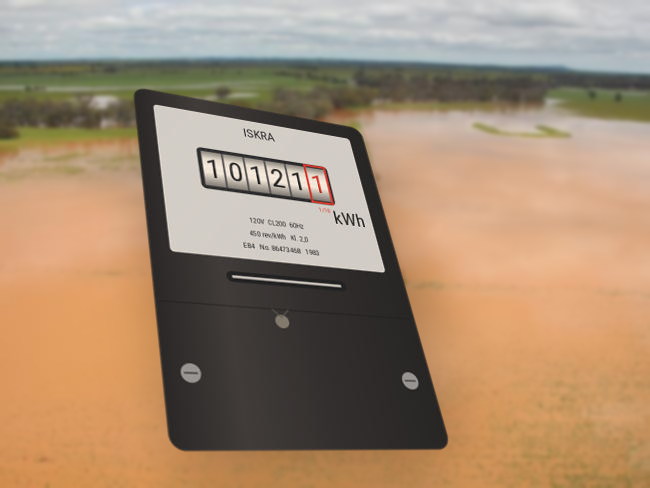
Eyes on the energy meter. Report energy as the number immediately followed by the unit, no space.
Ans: 10121.1kWh
